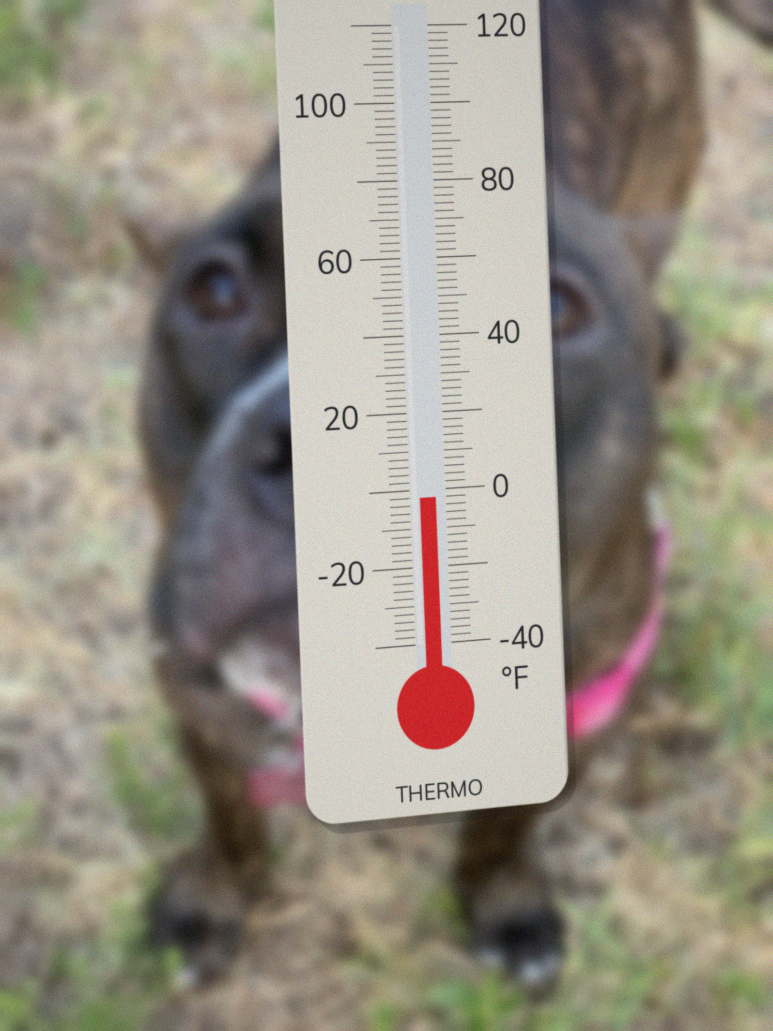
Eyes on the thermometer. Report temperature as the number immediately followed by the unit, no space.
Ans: -2°F
